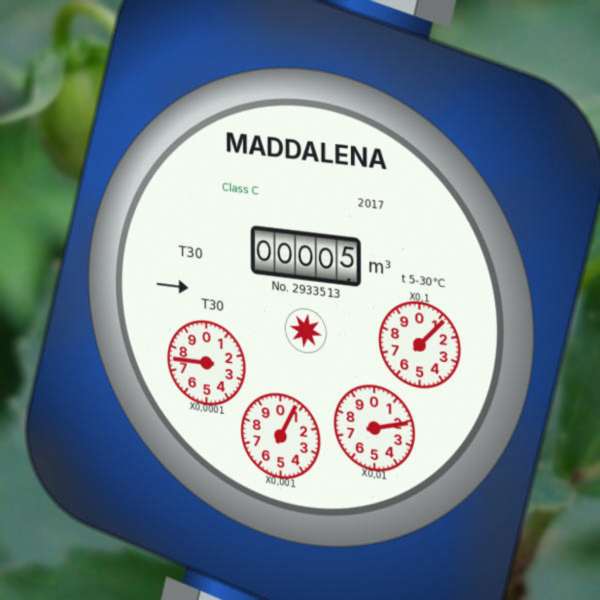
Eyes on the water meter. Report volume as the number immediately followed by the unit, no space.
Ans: 5.1207m³
